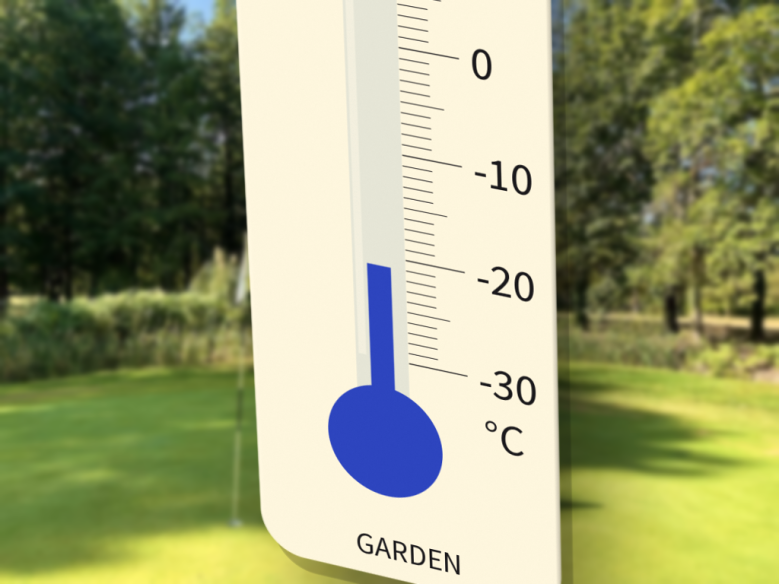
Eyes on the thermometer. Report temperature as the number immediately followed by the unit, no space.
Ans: -21°C
